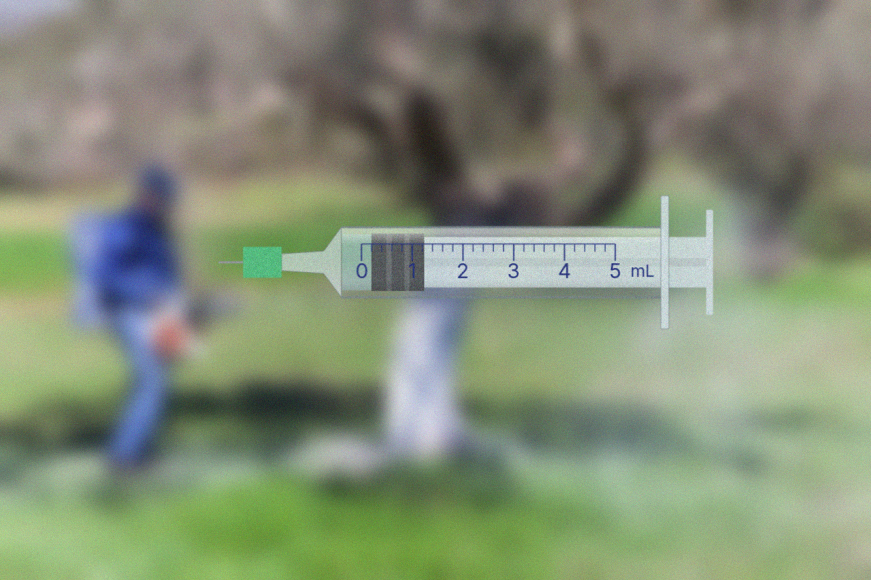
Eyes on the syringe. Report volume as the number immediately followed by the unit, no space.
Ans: 0.2mL
